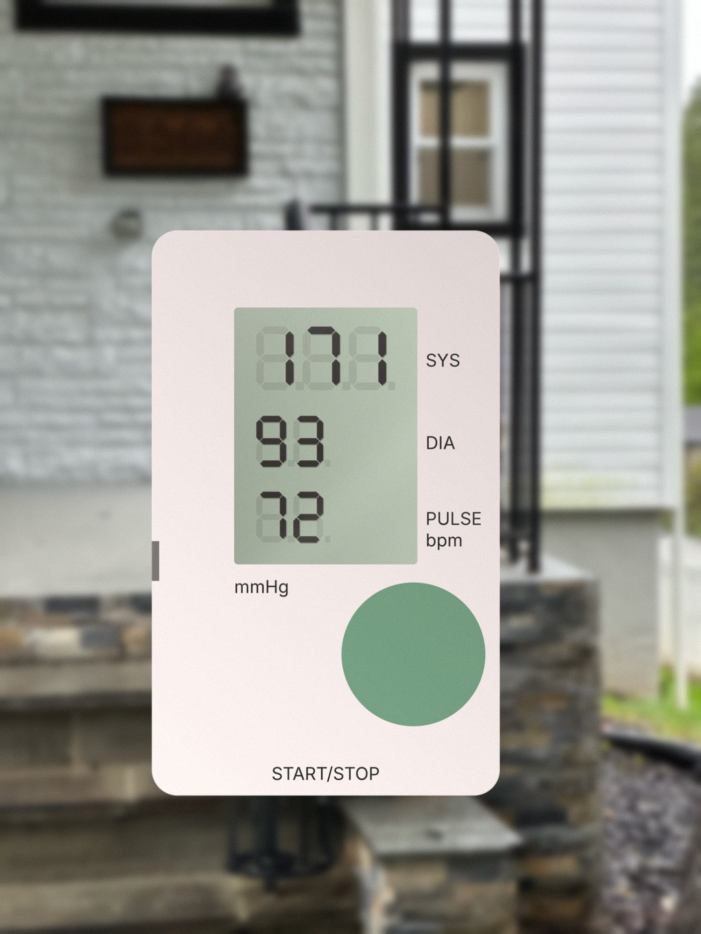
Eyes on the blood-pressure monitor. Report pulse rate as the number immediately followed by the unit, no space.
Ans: 72bpm
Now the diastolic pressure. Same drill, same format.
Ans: 93mmHg
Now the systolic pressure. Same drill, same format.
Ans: 171mmHg
